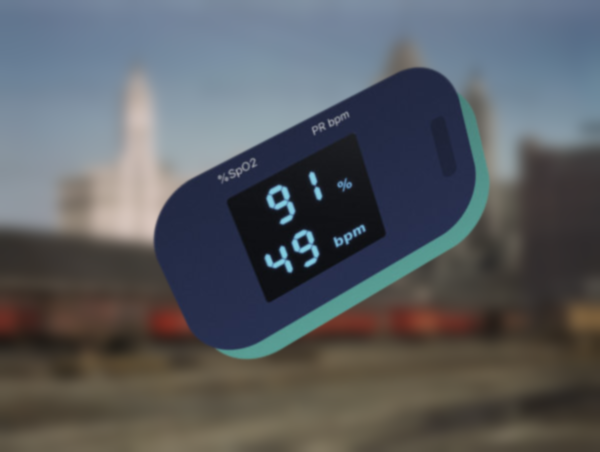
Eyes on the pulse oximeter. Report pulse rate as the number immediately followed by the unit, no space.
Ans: 49bpm
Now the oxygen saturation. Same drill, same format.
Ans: 91%
